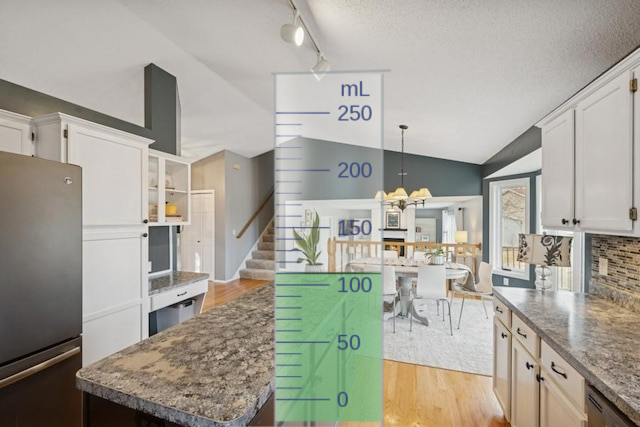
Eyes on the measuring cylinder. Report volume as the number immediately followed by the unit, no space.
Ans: 110mL
